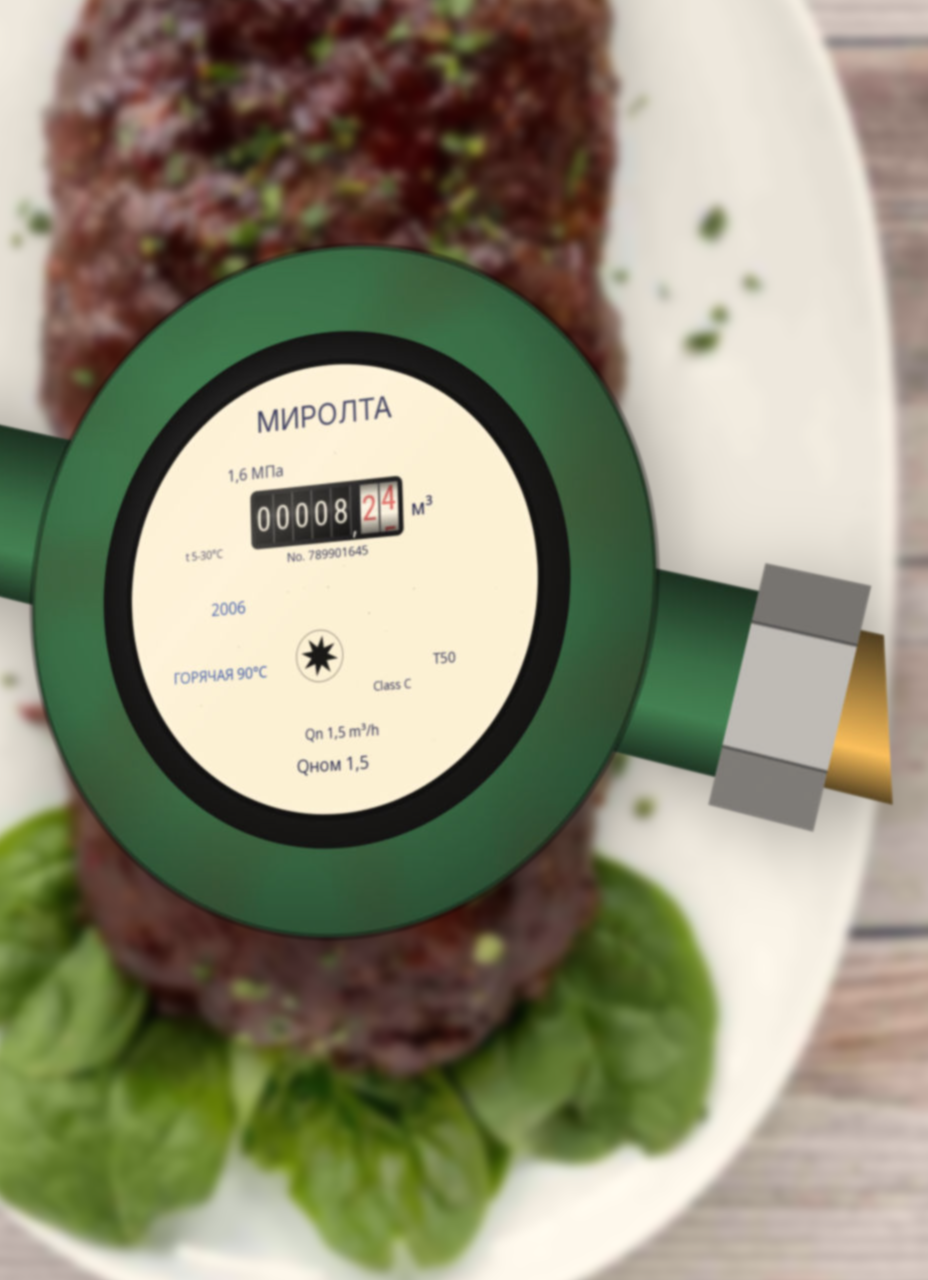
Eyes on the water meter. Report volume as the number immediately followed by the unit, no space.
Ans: 8.24m³
